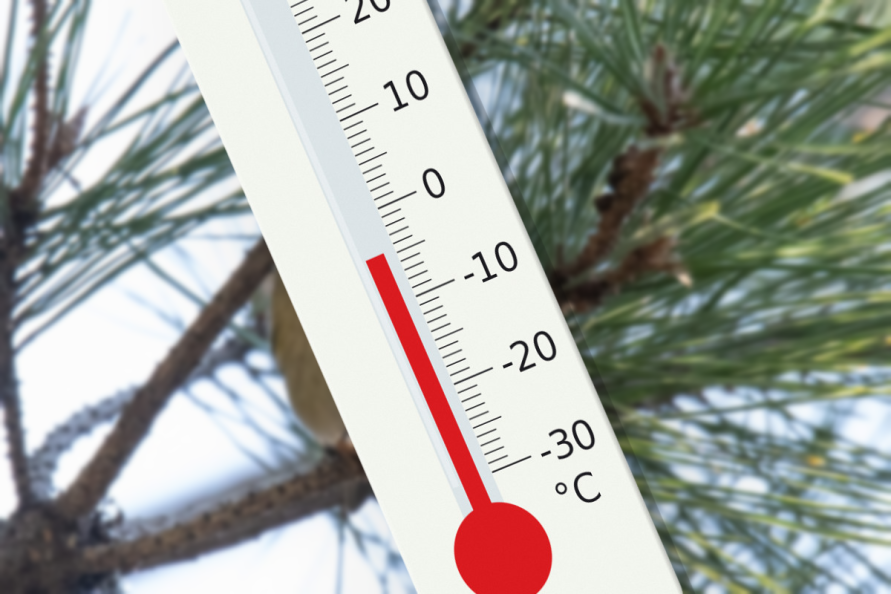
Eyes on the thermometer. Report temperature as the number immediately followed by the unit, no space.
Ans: -4.5°C
